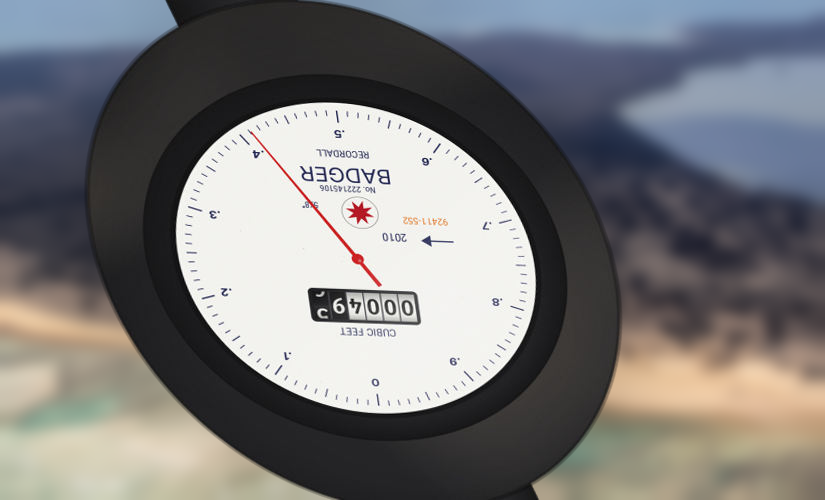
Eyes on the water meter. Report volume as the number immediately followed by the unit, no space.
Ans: 495.41ft³
